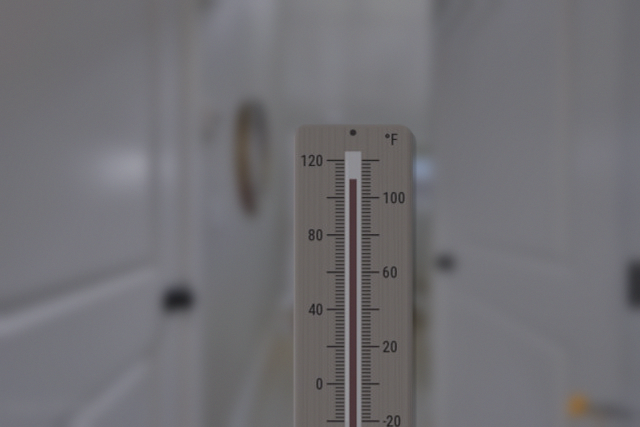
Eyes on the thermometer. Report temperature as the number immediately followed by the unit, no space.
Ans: 110°F
